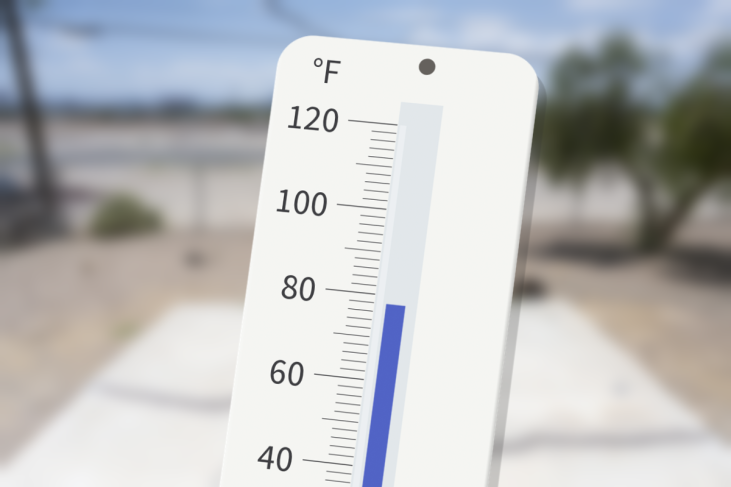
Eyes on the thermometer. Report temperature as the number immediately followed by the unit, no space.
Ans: 78°F
